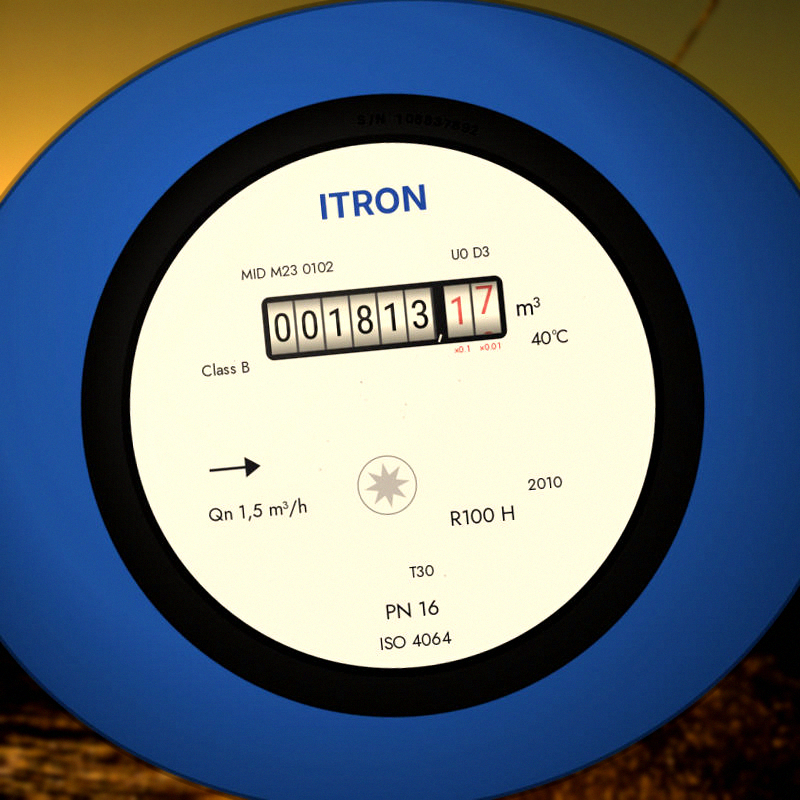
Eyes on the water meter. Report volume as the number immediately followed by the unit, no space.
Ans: 1813.17m³
